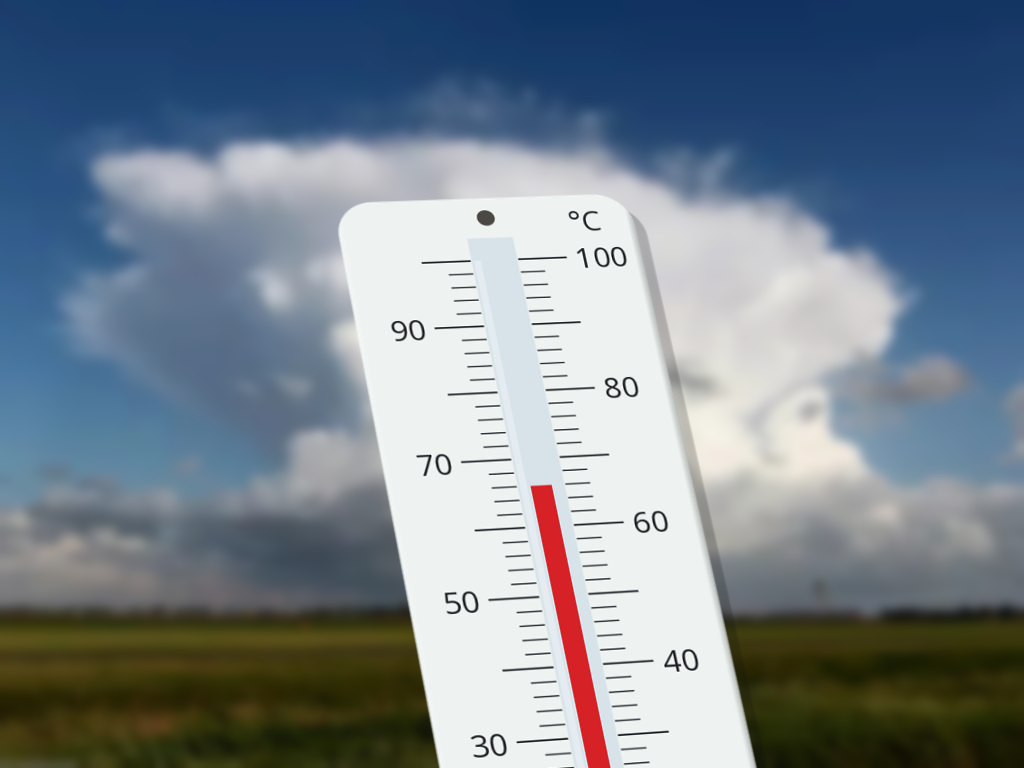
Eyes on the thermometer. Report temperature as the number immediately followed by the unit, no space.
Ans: 66°C
